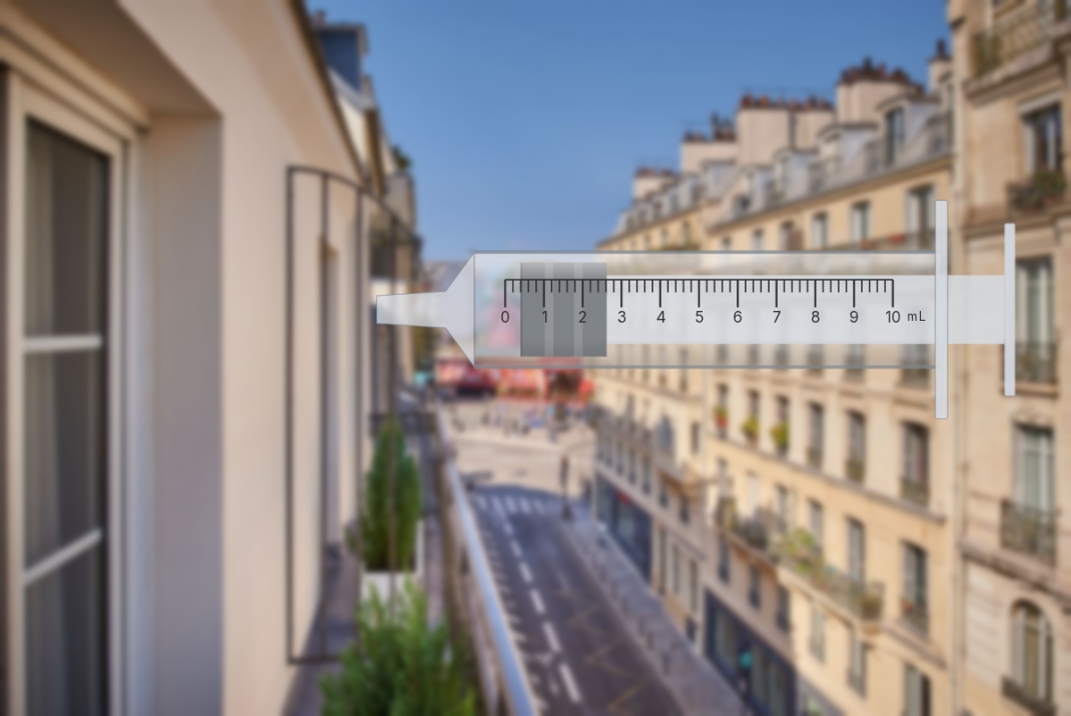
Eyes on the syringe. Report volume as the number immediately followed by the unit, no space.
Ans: 0.4mL
